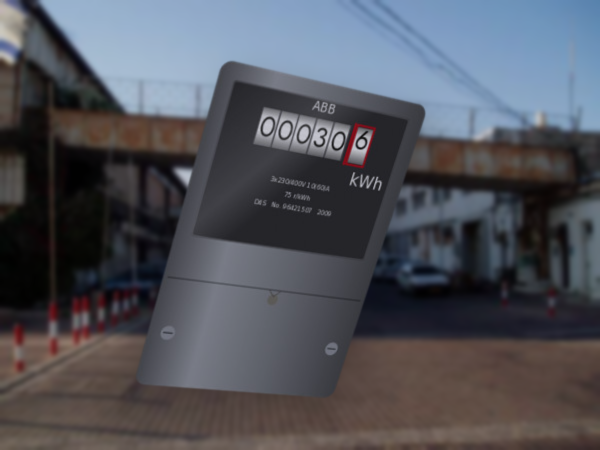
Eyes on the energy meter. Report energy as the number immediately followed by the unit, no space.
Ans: 30.6kWh
